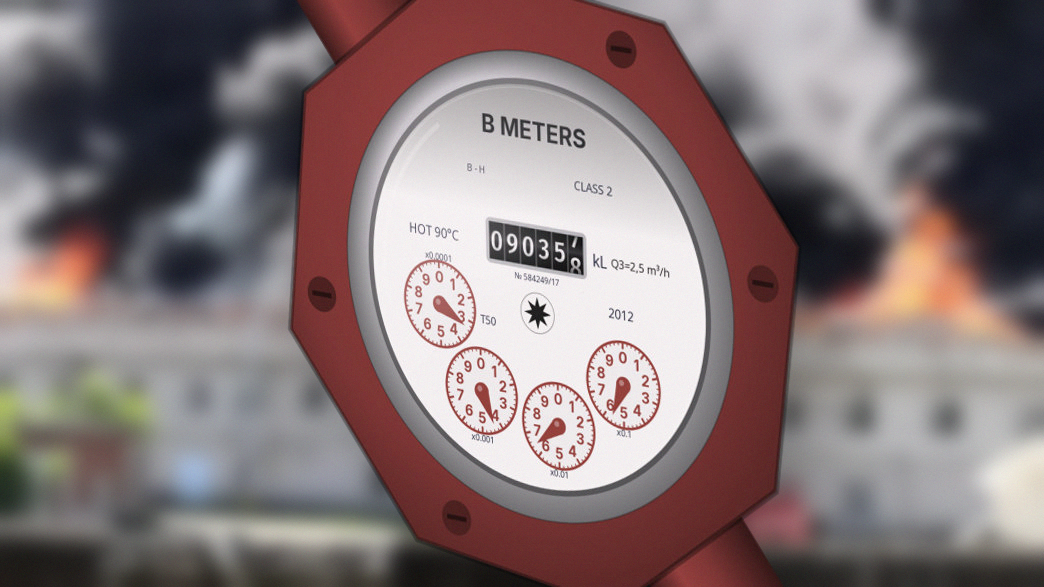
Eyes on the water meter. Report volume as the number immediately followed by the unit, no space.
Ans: 90357.5643kL
